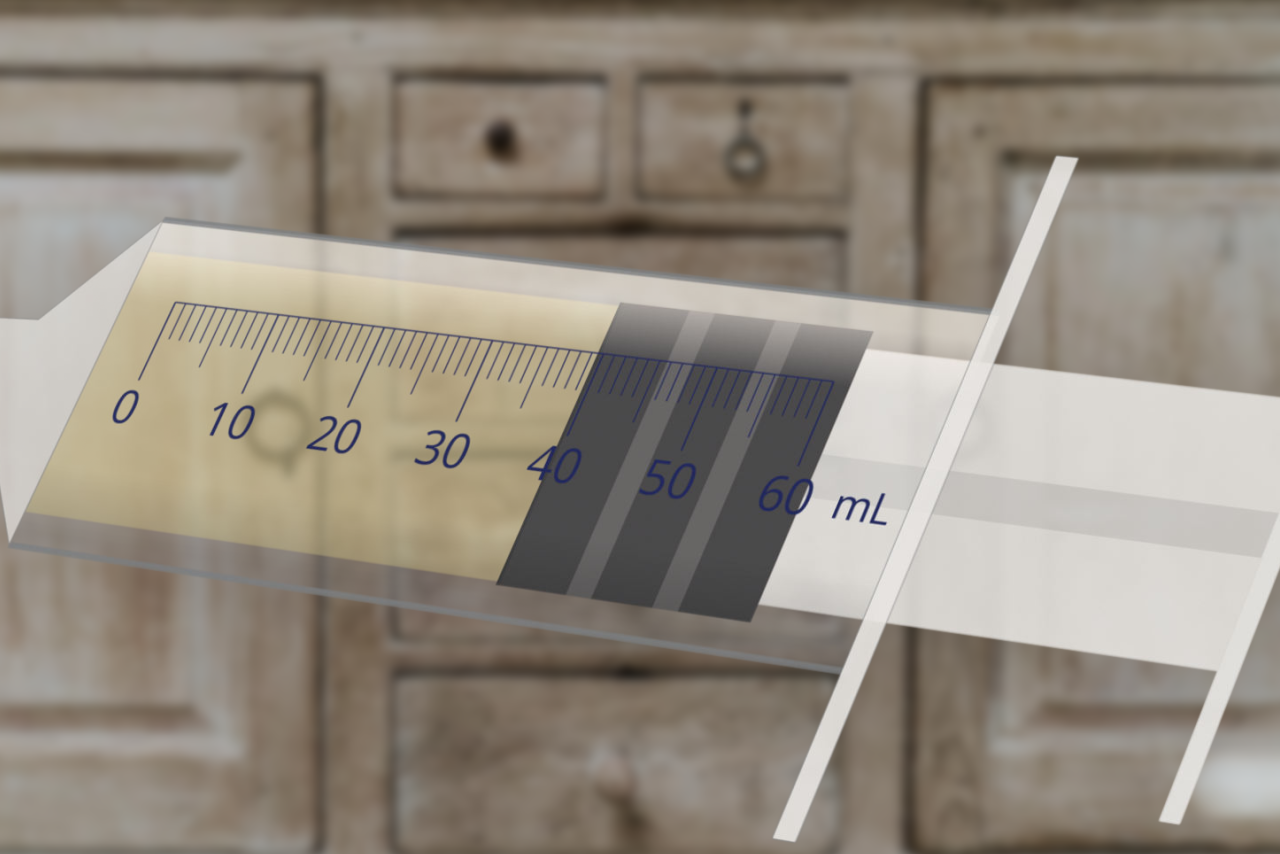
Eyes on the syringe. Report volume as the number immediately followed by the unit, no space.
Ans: 39.5mL
